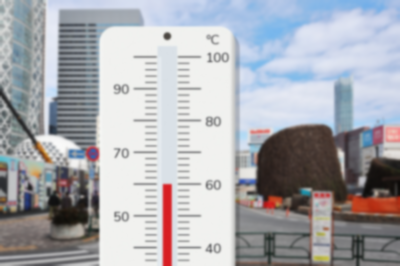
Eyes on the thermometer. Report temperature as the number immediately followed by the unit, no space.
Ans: 60°C
